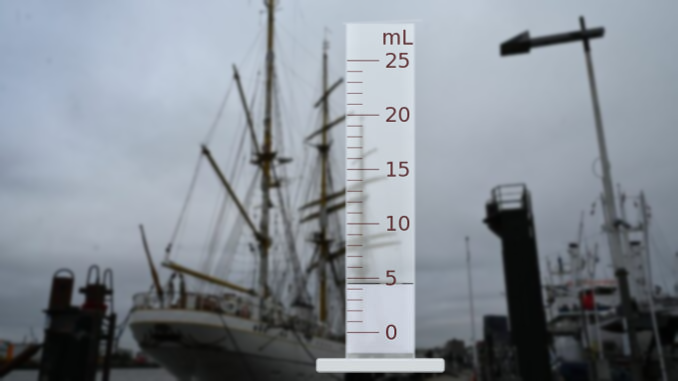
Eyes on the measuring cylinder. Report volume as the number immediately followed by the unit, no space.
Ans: 4.5mL
